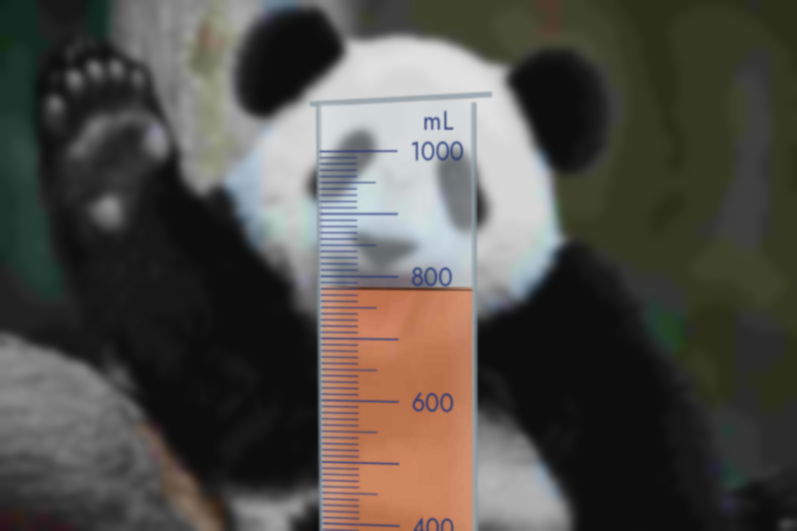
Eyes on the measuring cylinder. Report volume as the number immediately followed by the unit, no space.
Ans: 780mL
